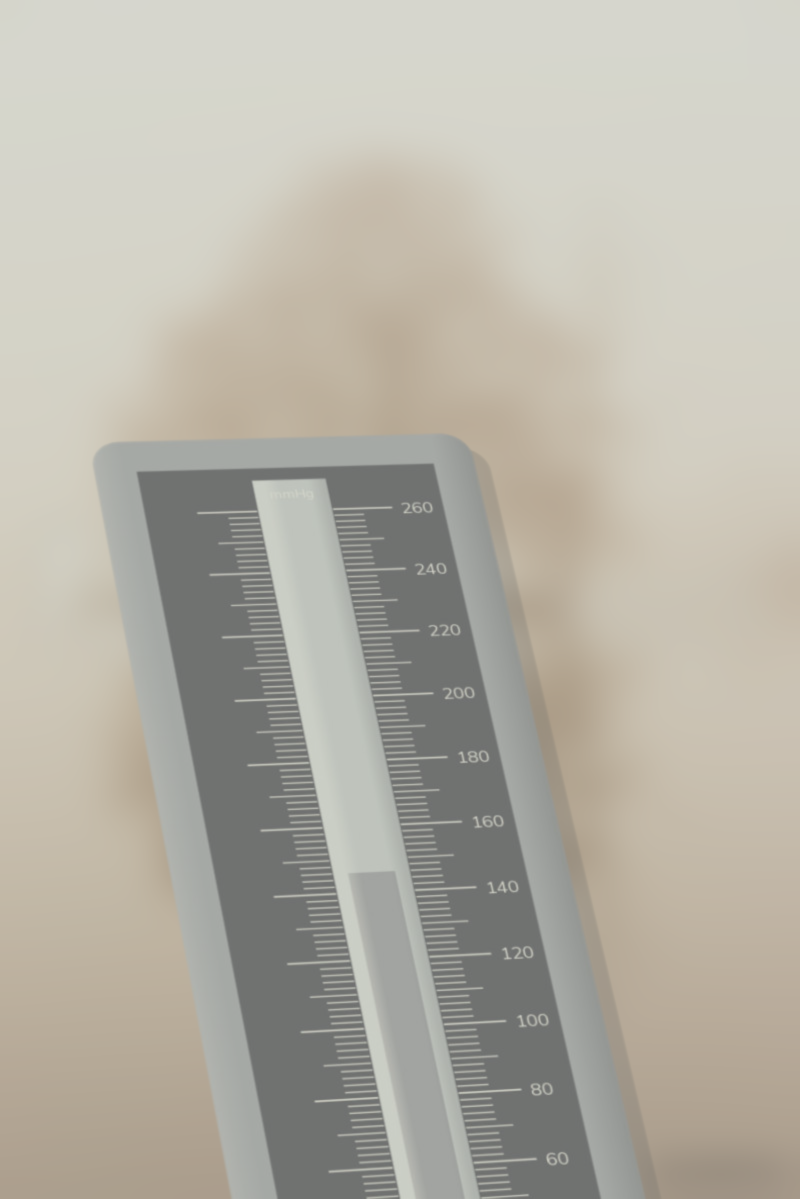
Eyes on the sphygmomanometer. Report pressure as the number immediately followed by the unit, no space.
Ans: 146mmHg
